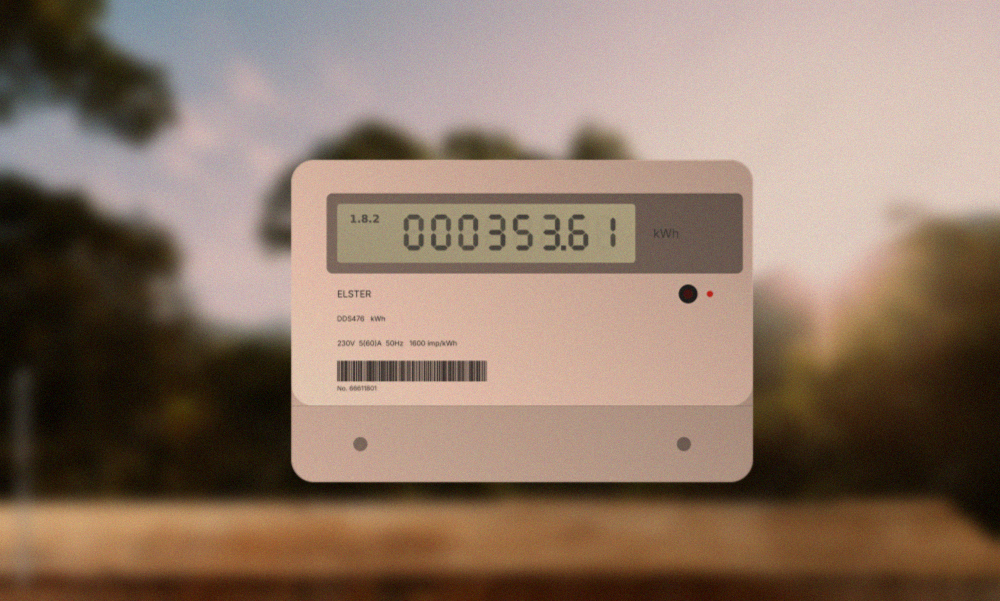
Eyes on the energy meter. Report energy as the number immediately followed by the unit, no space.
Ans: 353.61kWh
